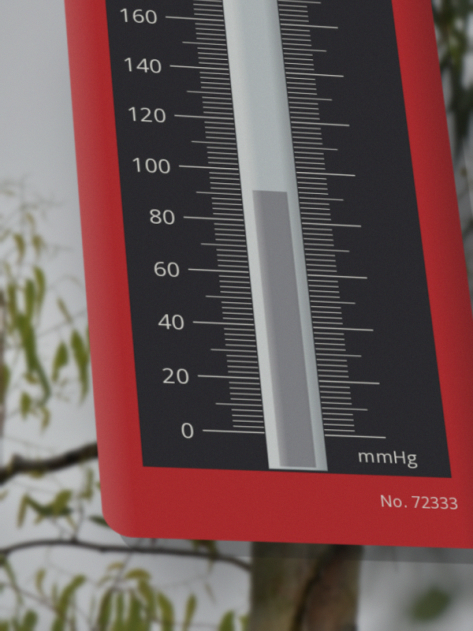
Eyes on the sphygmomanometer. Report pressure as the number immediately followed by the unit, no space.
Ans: 92mmHg
